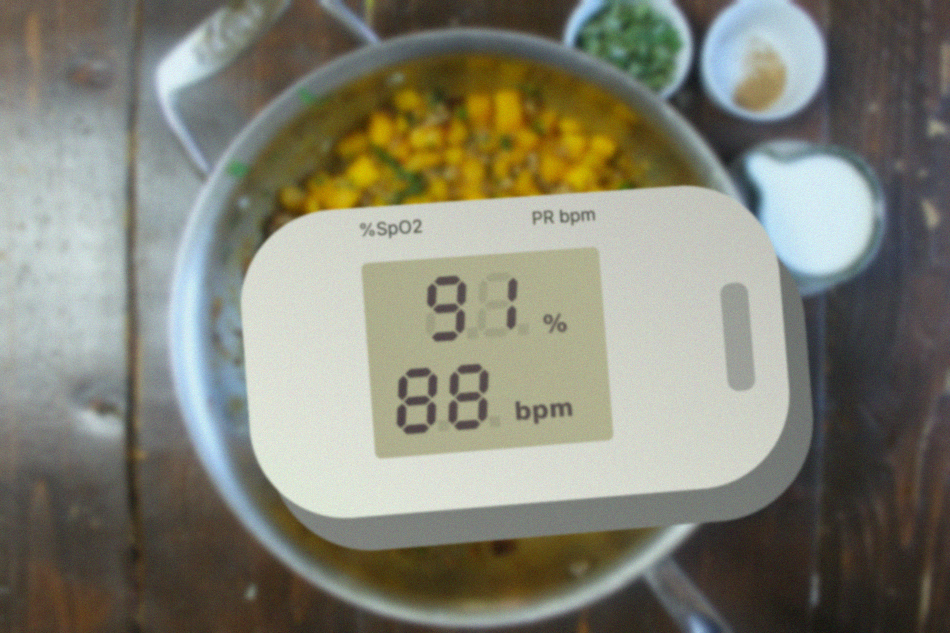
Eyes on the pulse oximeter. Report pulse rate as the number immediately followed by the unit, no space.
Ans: 88bpm
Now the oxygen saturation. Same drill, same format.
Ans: 91%
